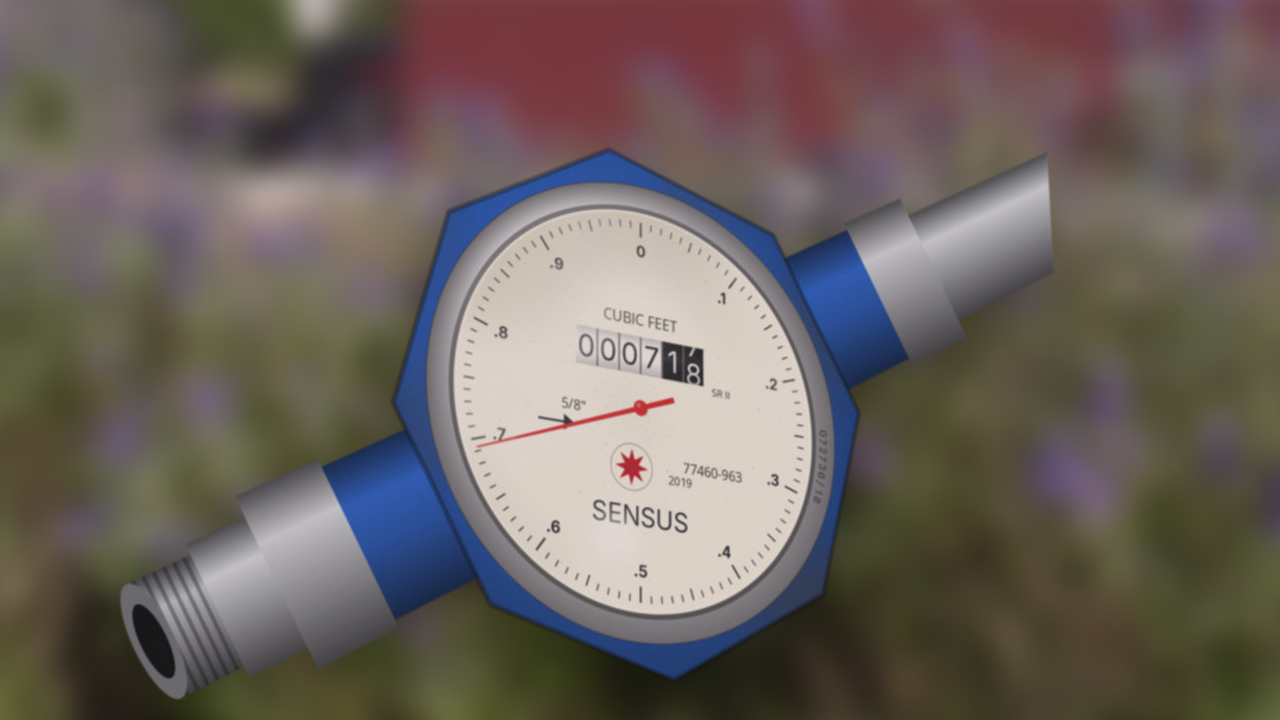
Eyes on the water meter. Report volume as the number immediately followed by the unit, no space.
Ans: 717.69ft³
